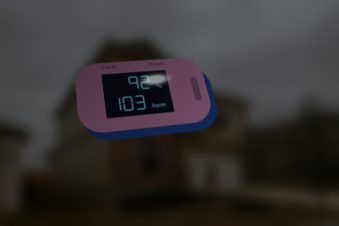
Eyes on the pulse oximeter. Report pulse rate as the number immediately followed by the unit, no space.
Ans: 103bpm
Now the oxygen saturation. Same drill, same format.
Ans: 92%
